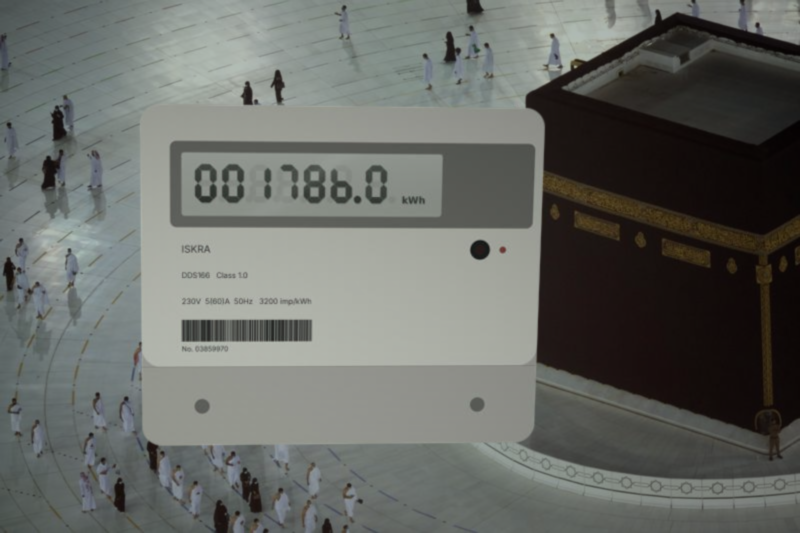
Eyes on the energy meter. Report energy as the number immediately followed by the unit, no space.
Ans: 1786.0kWh
